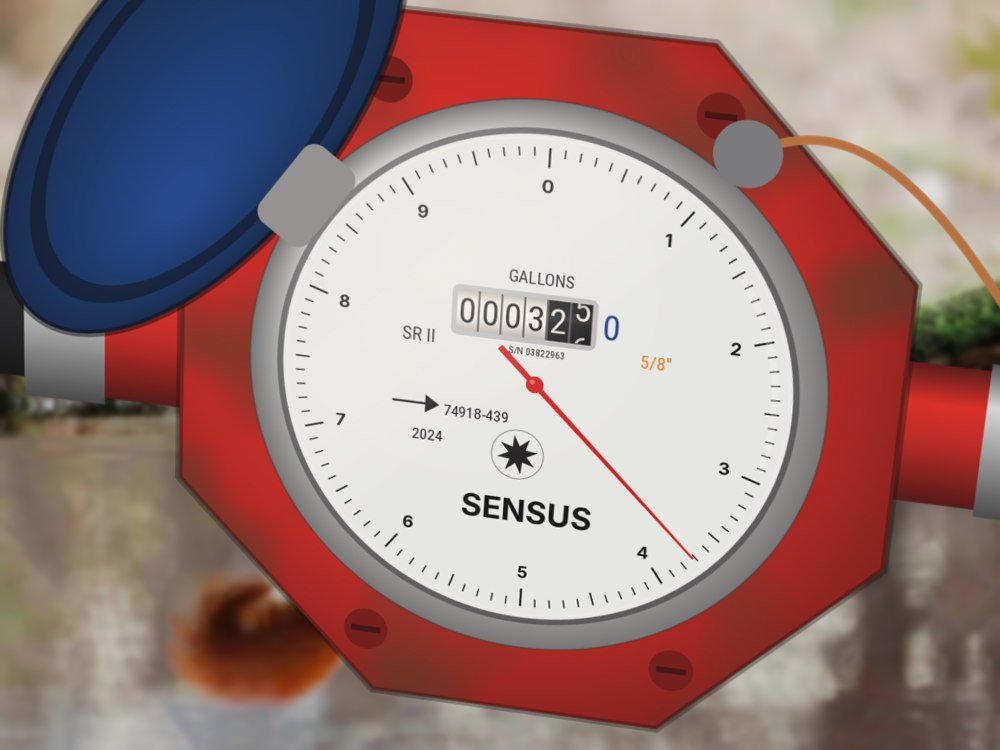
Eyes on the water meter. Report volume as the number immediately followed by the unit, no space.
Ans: 3253.7gal
